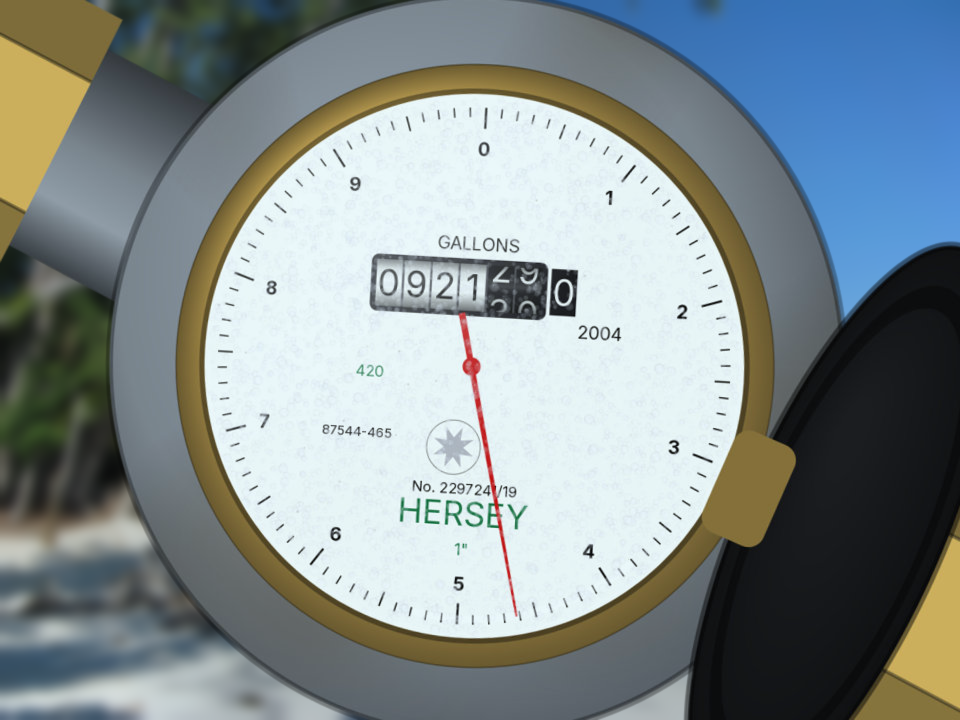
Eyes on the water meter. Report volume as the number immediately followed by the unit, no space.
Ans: 921294.6gal
